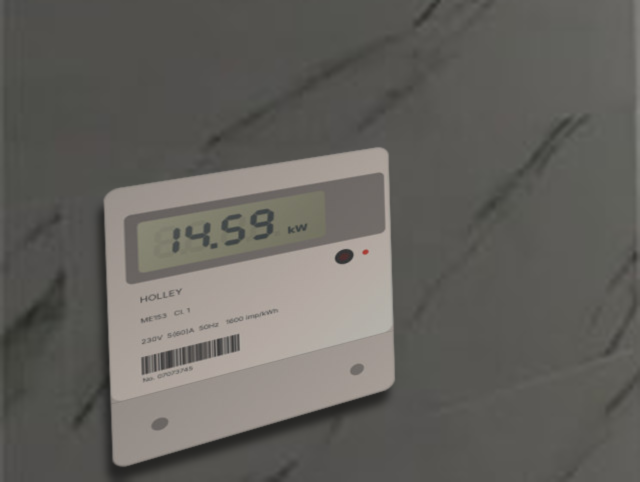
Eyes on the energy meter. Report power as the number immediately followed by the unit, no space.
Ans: 14.59kW
